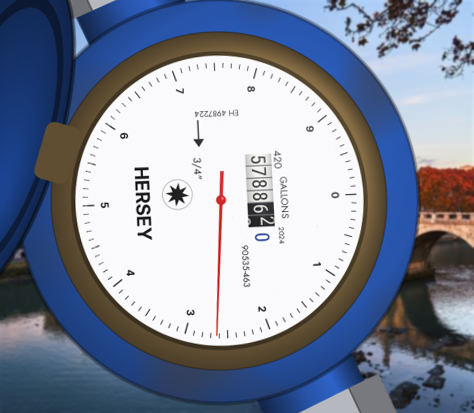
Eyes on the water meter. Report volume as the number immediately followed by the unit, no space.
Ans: 5788622.6gal
